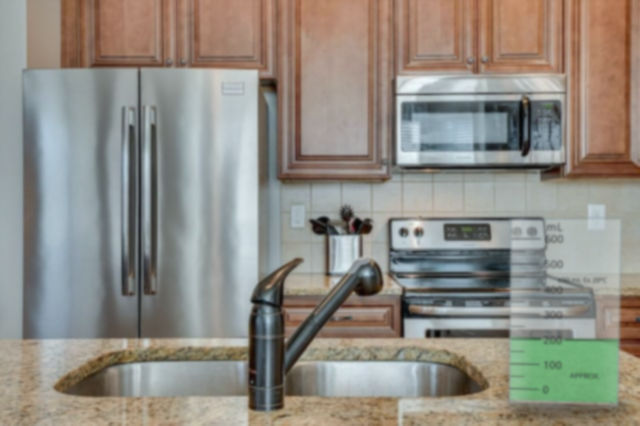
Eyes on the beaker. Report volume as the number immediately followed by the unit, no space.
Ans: 200mL
